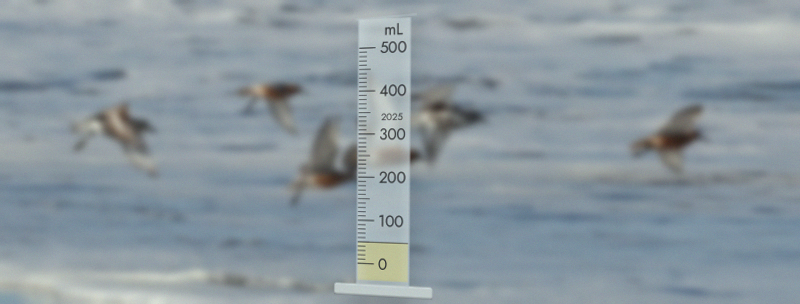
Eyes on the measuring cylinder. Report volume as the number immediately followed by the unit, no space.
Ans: 50mL
